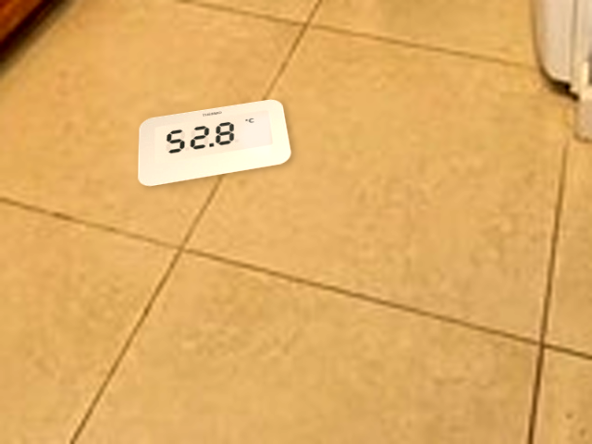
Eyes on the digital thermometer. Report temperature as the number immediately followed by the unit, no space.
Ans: 52.8°C
